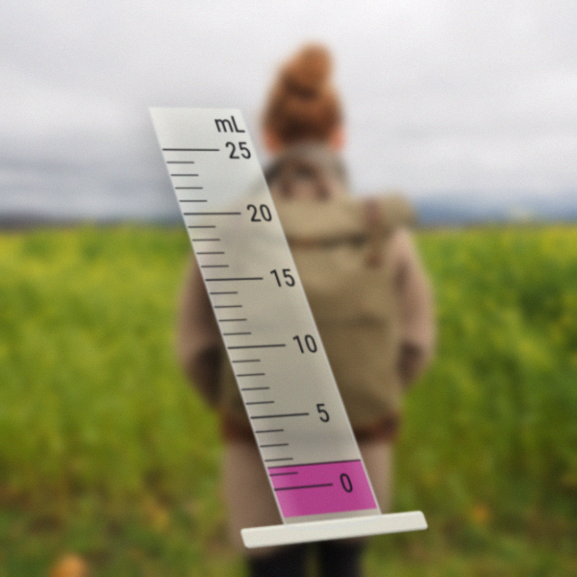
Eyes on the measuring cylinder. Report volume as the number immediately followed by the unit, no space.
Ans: 1.5mL
